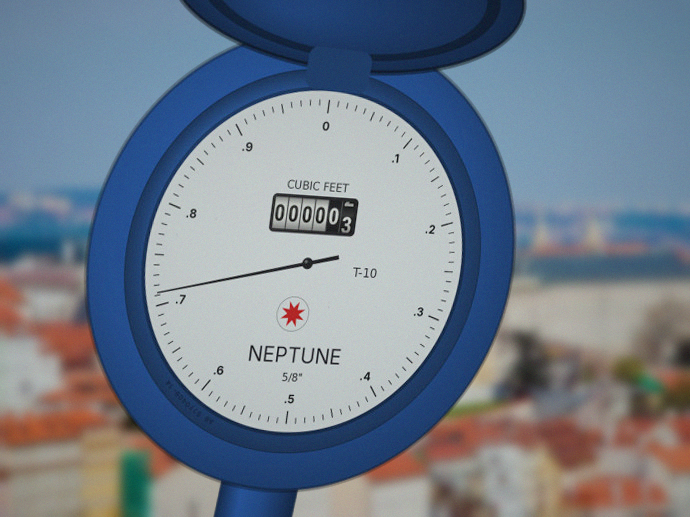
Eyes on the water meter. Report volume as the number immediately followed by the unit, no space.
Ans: 2.71ft³
